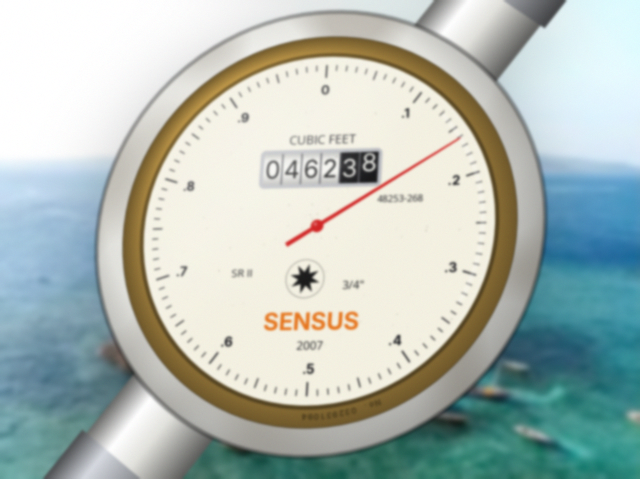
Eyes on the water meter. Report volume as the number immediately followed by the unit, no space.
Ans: 46238.16ft³
